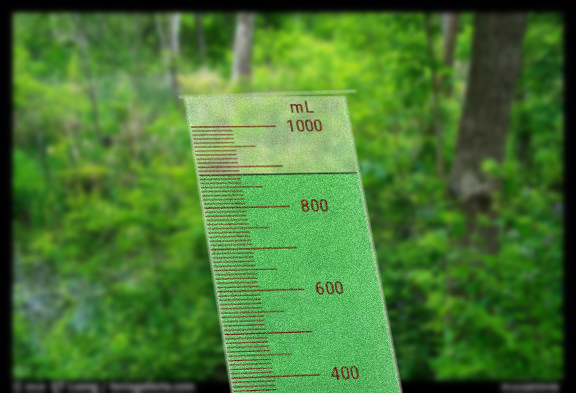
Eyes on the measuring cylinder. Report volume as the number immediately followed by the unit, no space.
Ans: 880mL
